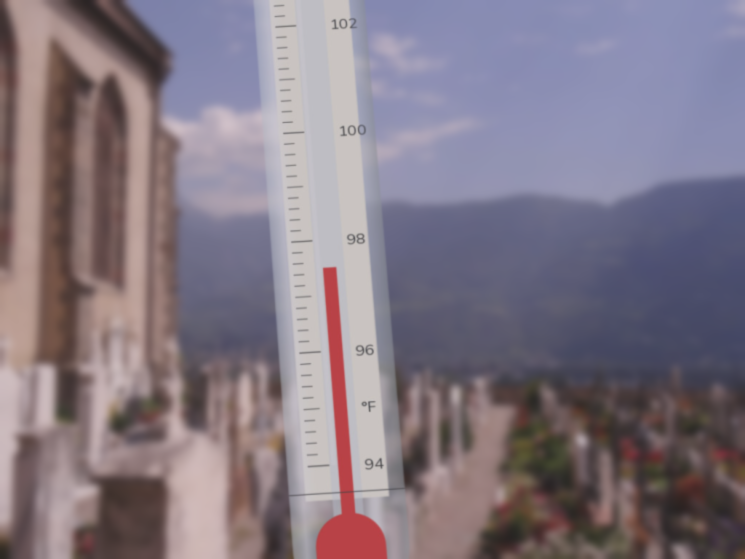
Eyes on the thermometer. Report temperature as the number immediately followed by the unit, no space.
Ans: 97.5°F
